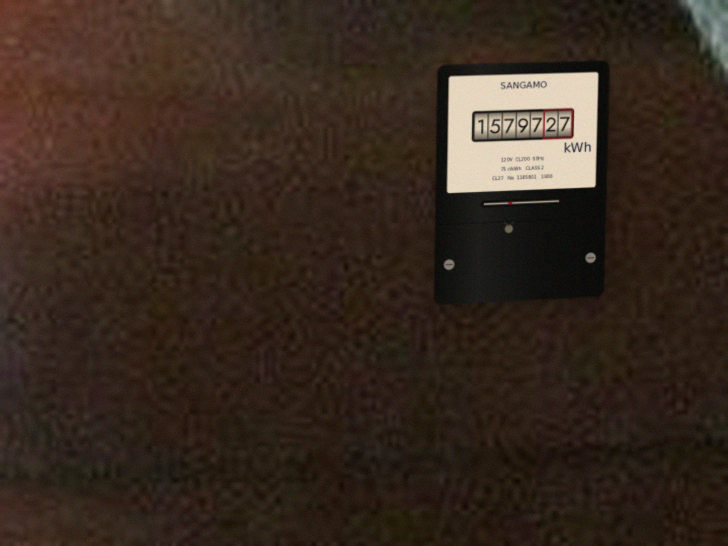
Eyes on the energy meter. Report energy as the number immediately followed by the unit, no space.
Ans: 15797.27kWh
